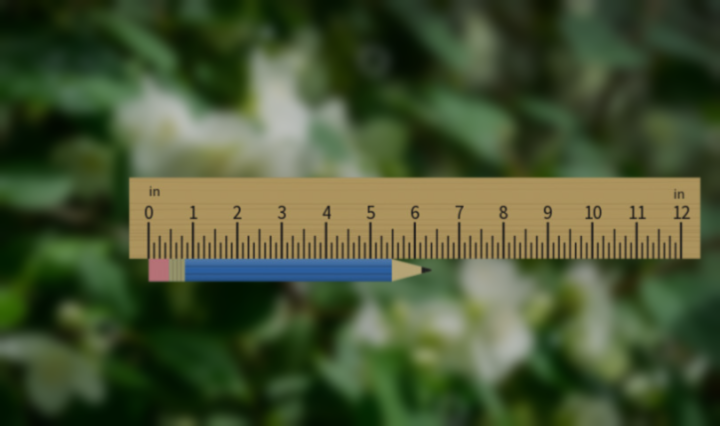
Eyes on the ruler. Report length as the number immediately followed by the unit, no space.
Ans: 6.375in
